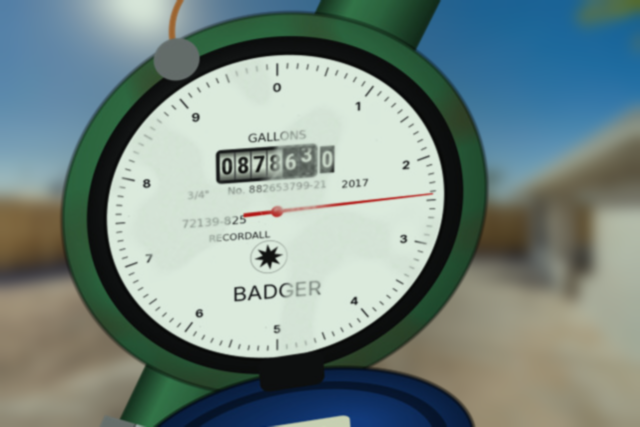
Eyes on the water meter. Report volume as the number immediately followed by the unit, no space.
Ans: 878632.4gal
